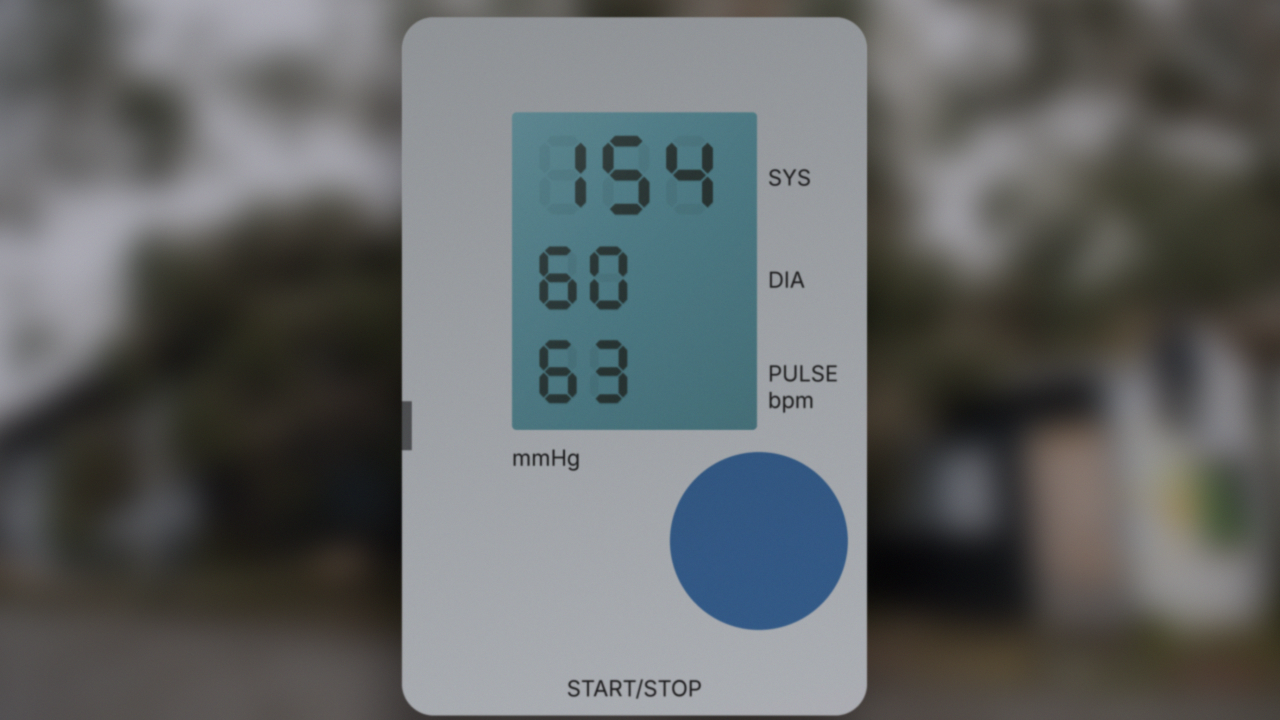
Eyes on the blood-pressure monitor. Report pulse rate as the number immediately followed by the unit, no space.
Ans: 63bpm
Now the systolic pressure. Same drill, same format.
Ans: 154mmHg
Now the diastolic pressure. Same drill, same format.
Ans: 60mmHg
